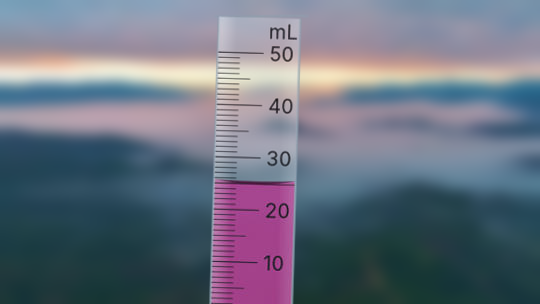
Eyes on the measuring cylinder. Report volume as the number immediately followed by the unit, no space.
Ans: 25mL
